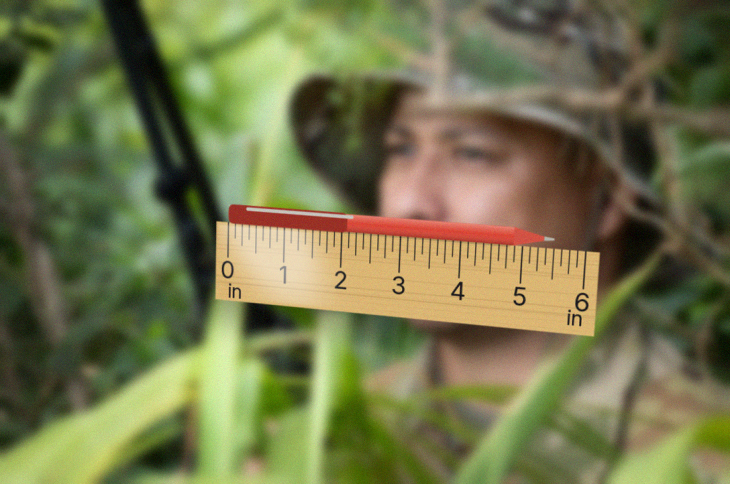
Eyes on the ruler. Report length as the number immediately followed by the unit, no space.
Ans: 5.5in
